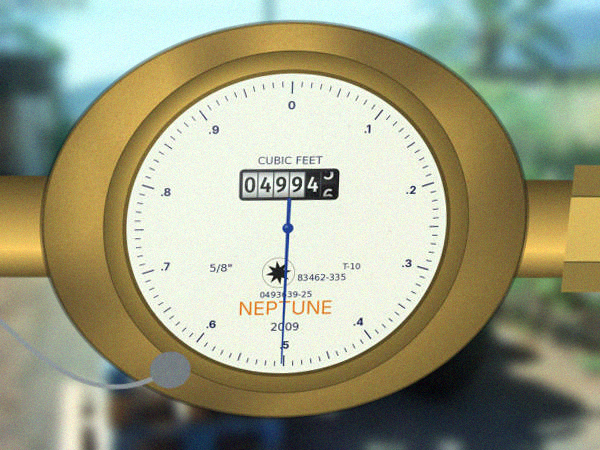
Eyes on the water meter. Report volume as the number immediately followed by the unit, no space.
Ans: 49945.50ft³
